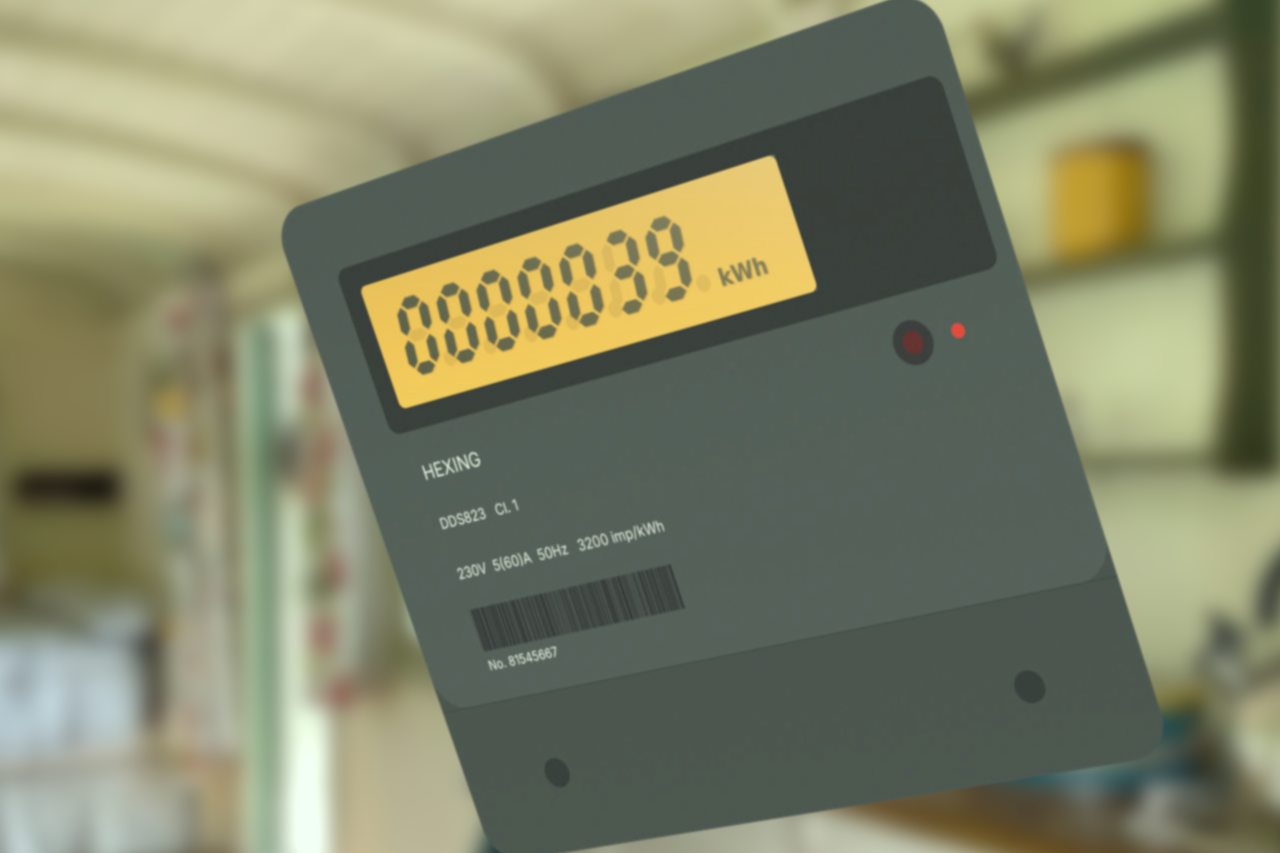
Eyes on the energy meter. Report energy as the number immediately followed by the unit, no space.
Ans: 39kWh
